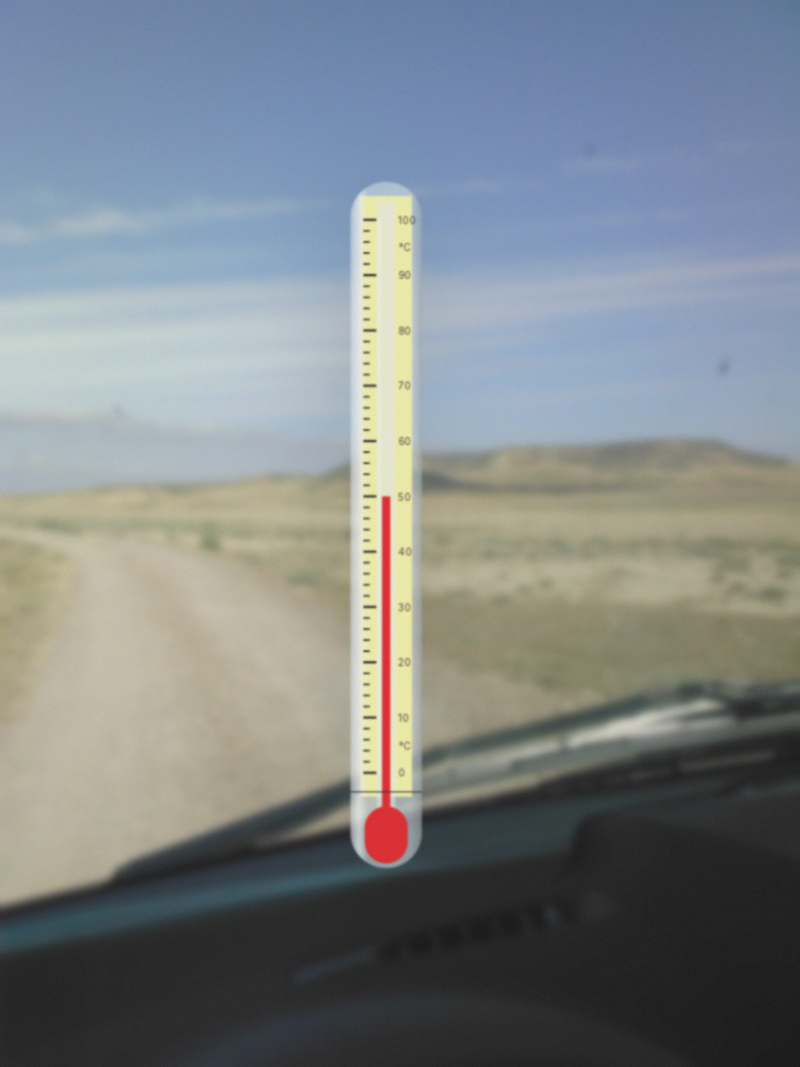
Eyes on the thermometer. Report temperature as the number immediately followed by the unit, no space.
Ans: 50°C
